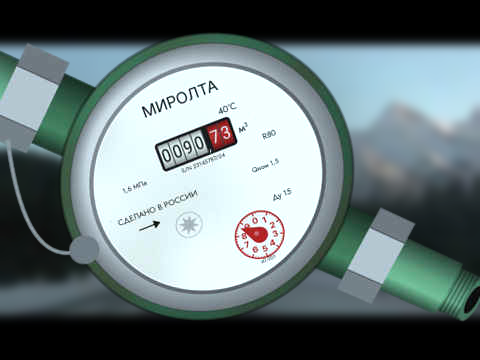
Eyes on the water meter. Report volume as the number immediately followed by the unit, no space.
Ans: 90.738m³
